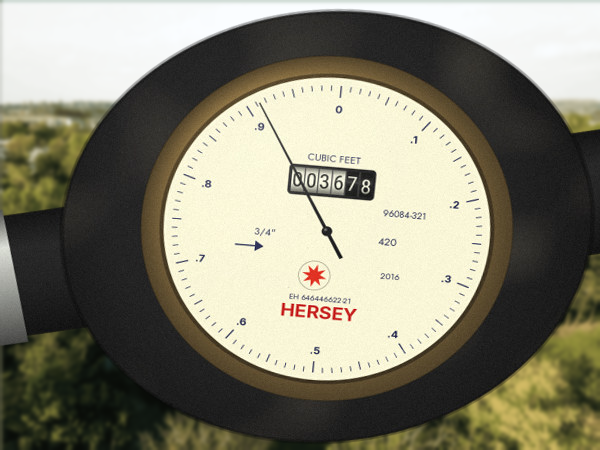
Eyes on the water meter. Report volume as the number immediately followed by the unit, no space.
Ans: 3677.91ft³
